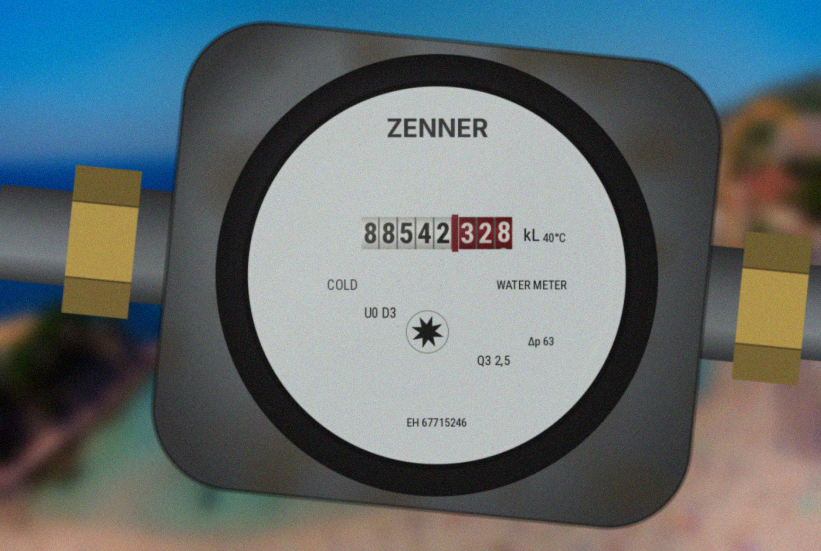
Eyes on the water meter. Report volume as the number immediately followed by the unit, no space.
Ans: 88542.328kL
